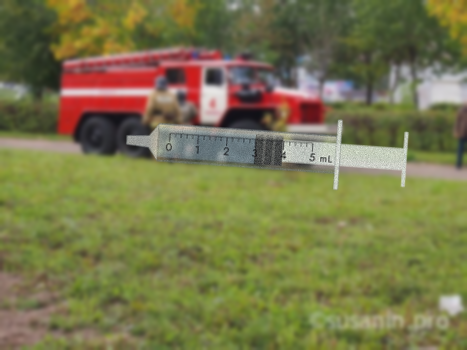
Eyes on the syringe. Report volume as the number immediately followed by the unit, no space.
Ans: 3mL
